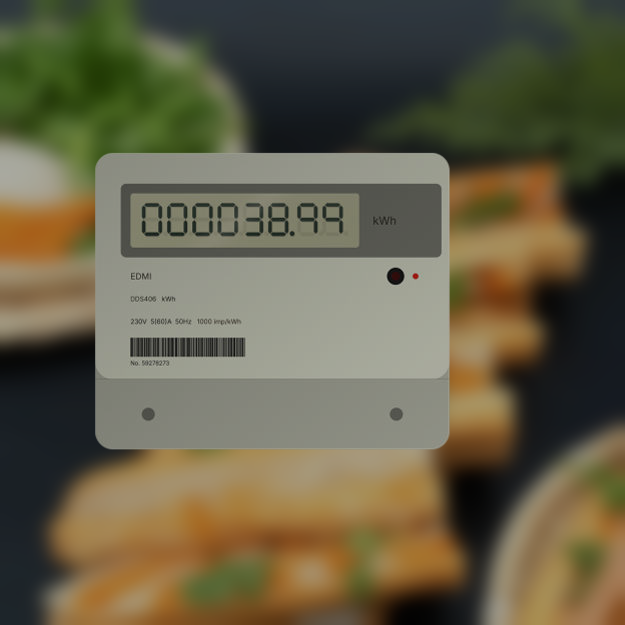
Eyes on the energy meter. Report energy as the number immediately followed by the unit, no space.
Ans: 38.99kWh
